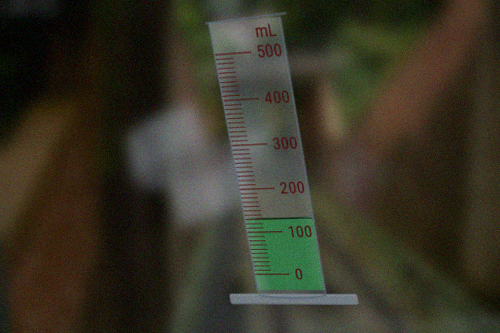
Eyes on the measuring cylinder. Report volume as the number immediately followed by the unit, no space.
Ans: 130mL
